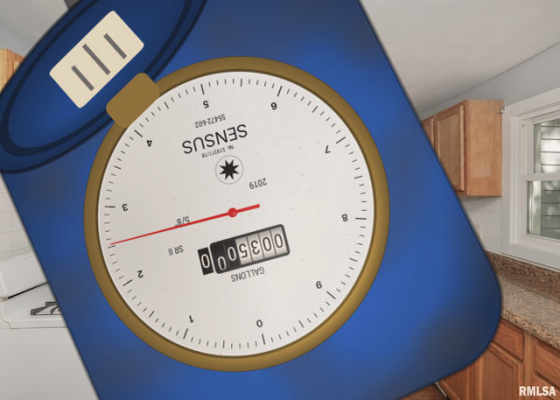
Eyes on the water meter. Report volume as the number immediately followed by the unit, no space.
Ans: 35002.5gal
